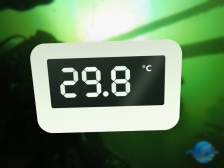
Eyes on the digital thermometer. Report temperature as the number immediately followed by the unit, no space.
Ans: 29.8°C
